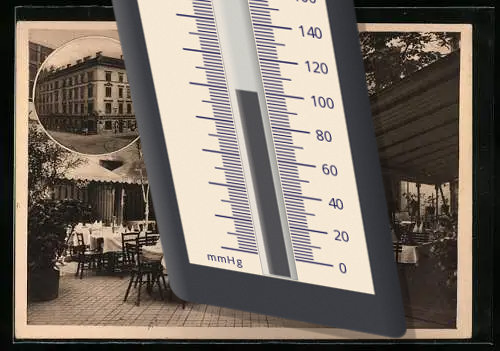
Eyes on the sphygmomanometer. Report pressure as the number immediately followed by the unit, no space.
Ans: 100mmHg
